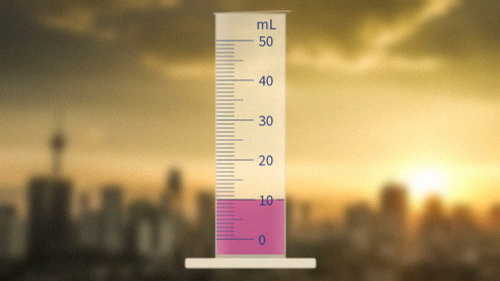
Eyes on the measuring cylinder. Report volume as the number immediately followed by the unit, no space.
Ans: 10mL
